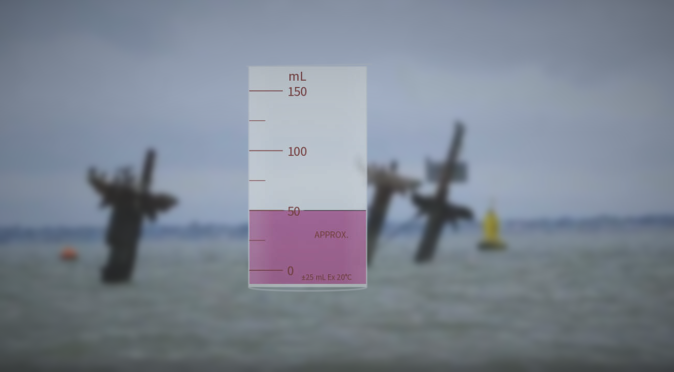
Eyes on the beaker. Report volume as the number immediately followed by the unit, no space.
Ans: 50mL
